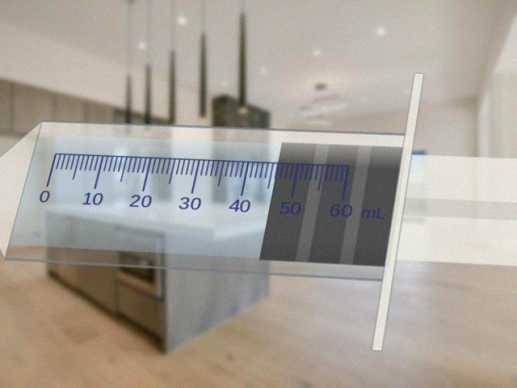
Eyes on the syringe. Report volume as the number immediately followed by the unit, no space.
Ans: 46mL
